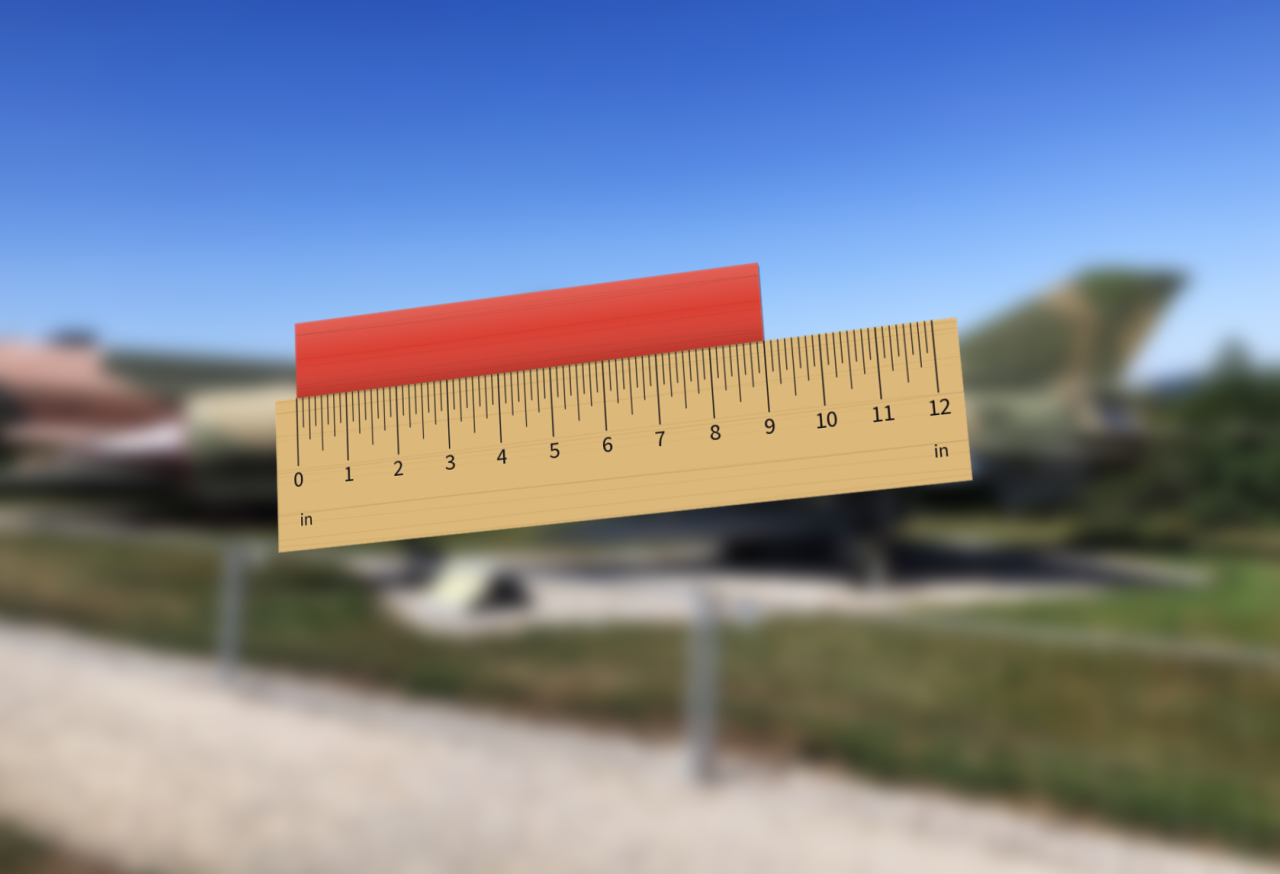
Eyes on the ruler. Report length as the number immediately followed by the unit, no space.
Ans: 9in
